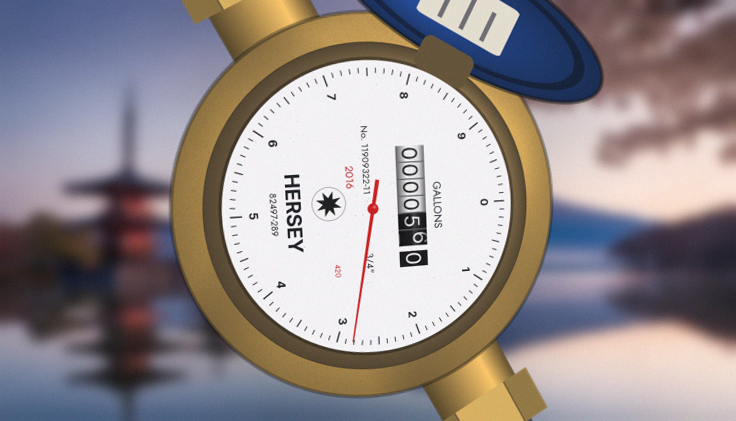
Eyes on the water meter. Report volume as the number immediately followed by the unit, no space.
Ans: 562.8gal
